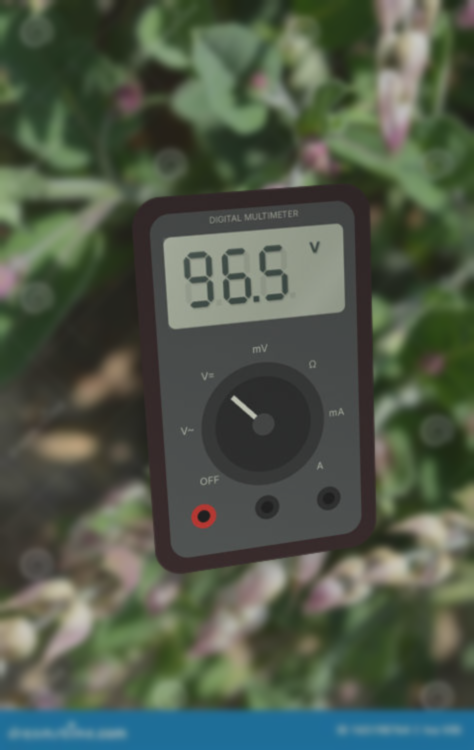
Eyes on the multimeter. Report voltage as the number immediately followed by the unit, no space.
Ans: 96.5V
